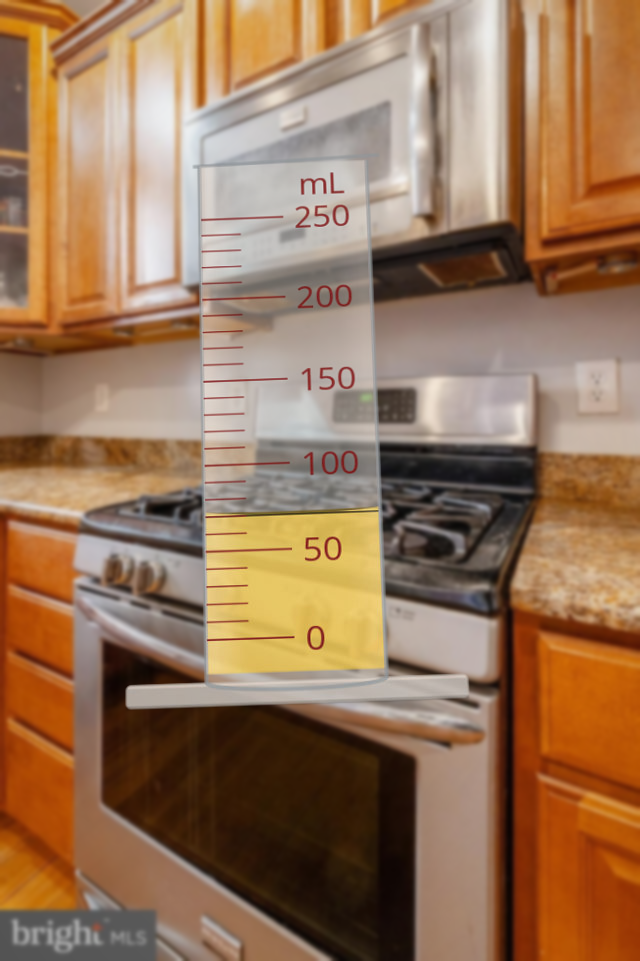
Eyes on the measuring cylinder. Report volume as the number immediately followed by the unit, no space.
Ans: 70mL
